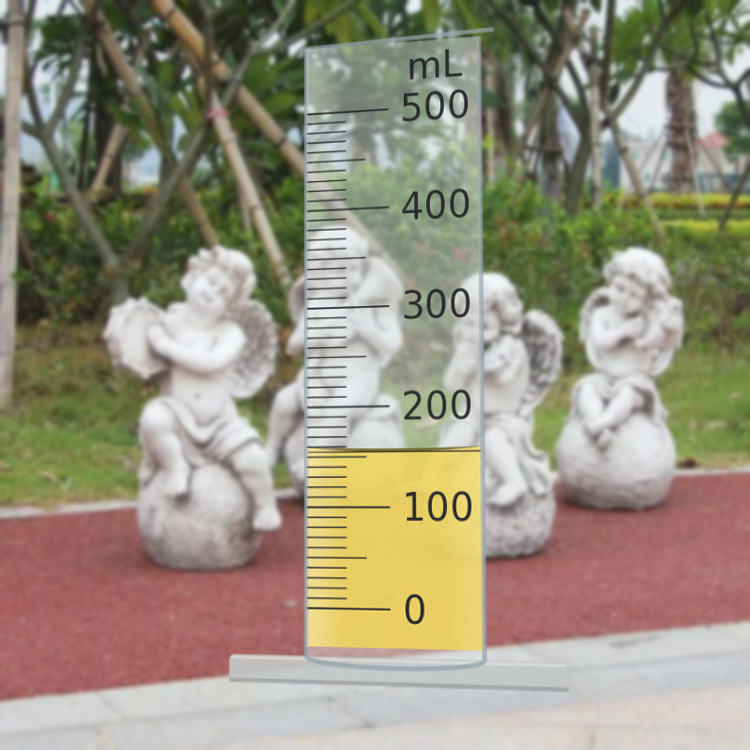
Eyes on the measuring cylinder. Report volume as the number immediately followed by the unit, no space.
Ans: 155mL
